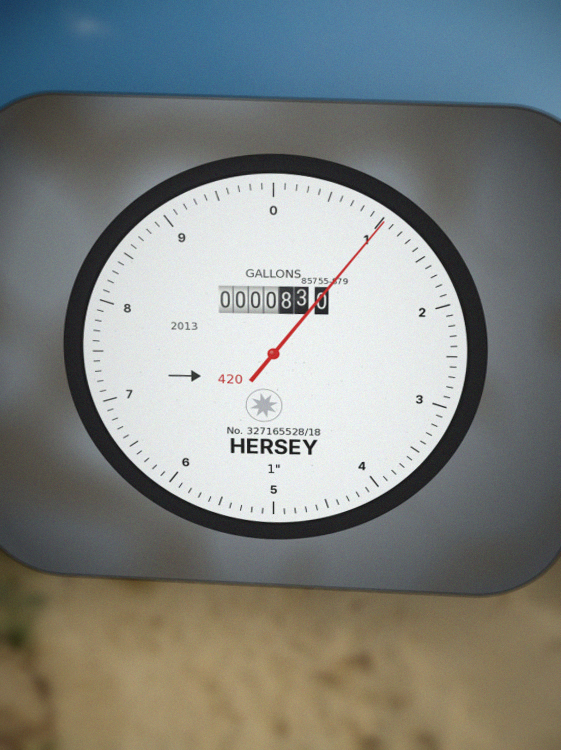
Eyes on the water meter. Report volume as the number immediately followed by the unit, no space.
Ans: 831.0gal
